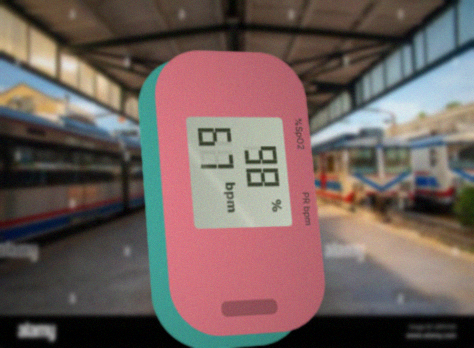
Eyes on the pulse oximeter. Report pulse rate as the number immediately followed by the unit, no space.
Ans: 67bpm
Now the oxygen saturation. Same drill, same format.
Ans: 98%
